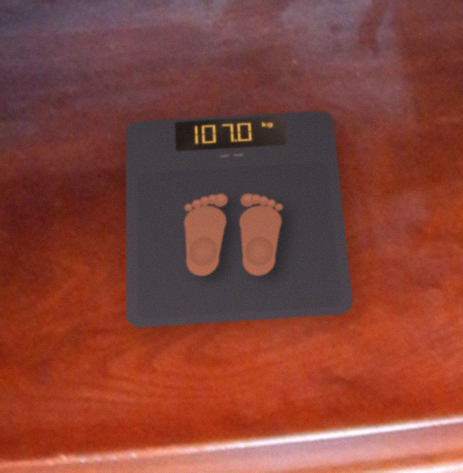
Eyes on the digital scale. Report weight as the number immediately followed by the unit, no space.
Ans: 107.0kg
